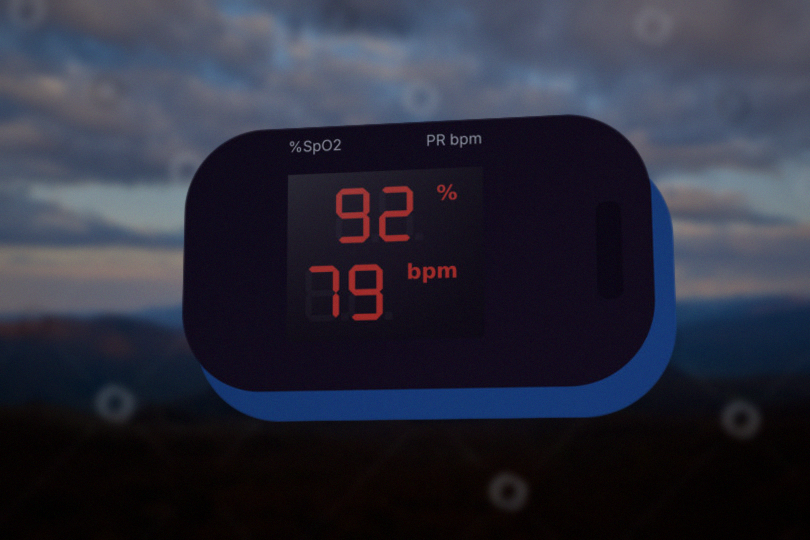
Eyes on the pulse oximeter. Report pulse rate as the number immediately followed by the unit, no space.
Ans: 79bpm
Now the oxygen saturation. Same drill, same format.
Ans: 92%
